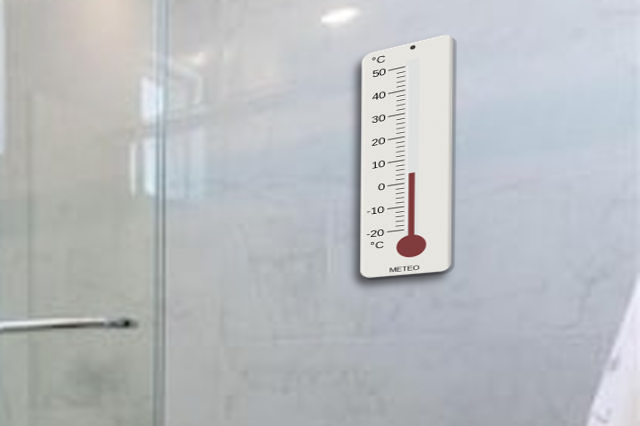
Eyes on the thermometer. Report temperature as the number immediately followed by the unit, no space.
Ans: 4°C
